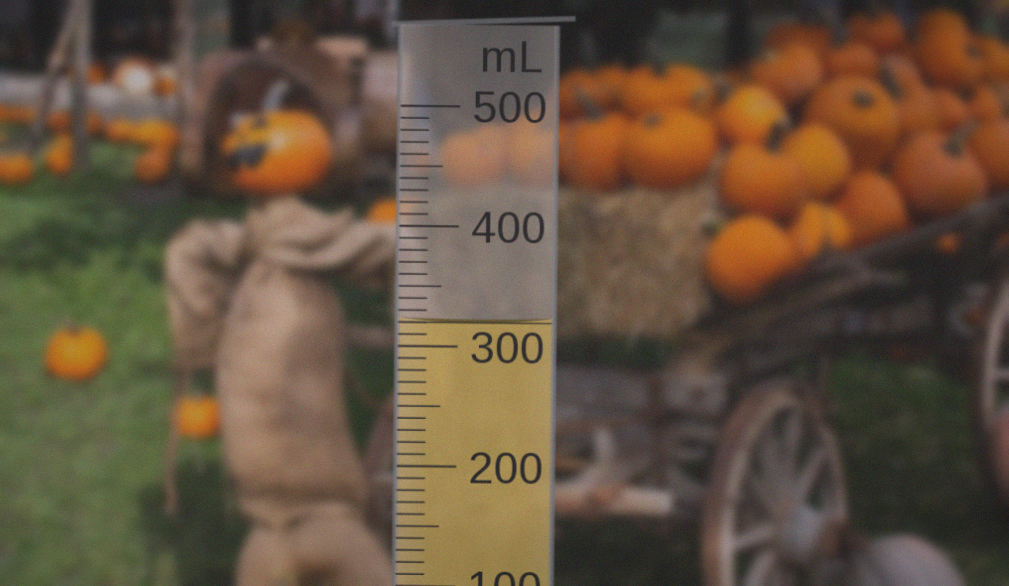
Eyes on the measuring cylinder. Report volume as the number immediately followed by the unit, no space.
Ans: 320mL
